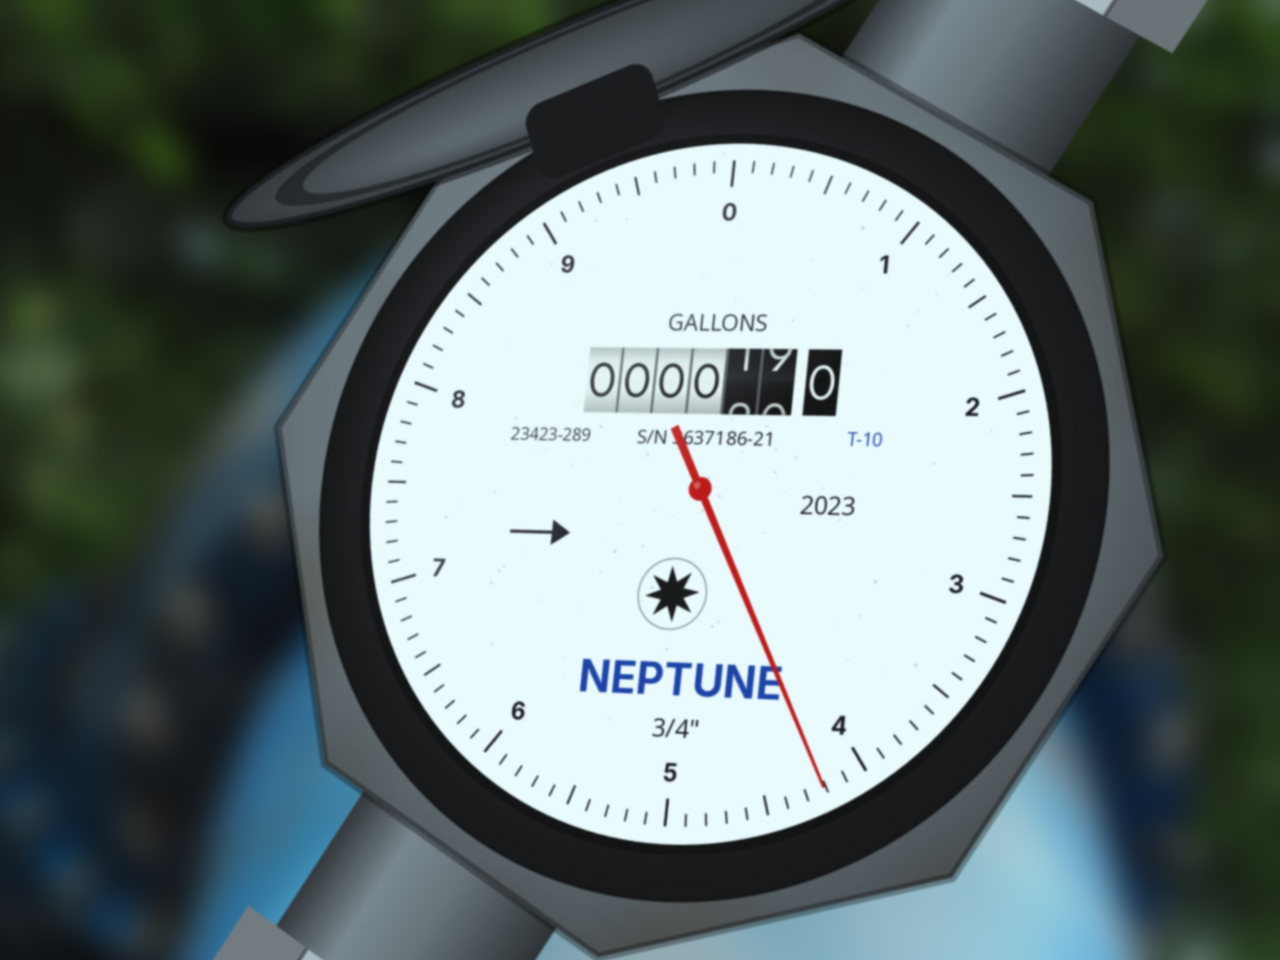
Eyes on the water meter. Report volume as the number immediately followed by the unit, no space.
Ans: 194.2gal
